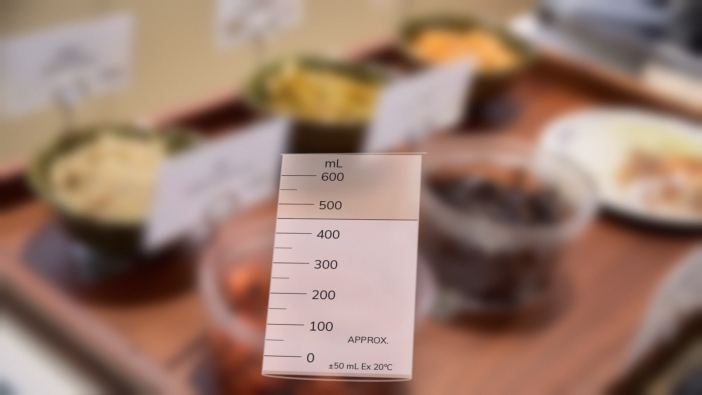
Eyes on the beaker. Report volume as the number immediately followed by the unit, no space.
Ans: 450mL
